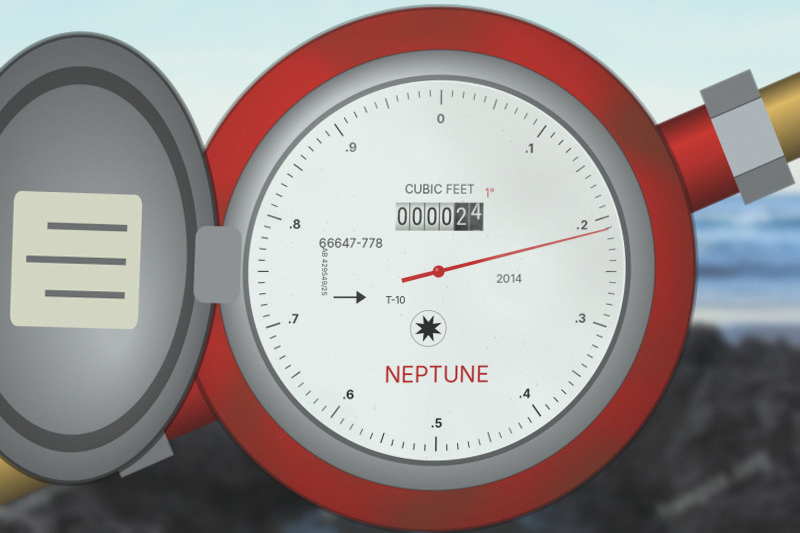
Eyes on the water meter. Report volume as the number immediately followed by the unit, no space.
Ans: 24.21ft³
